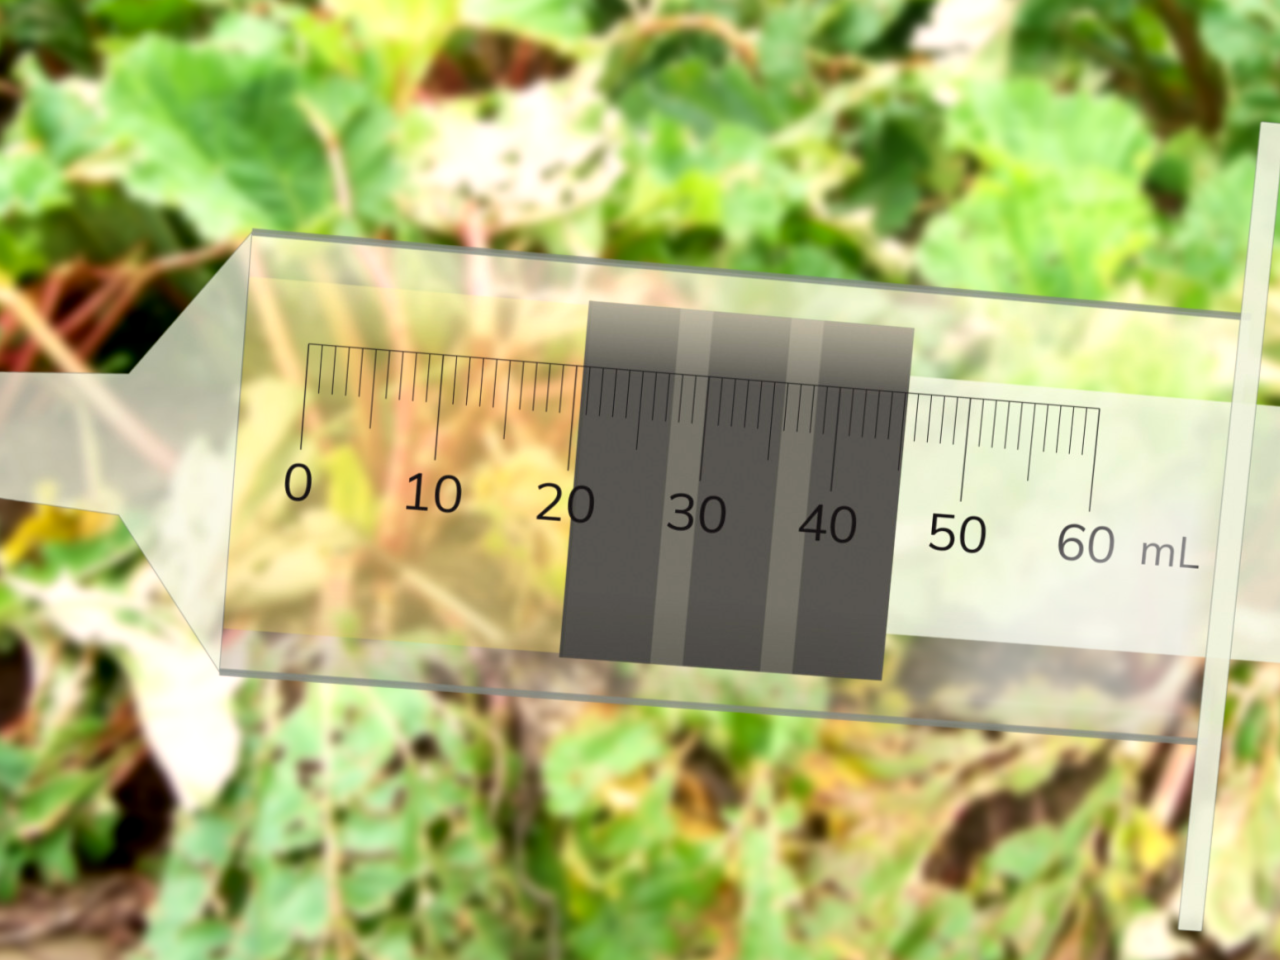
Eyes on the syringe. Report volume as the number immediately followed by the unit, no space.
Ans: 20.5mL
